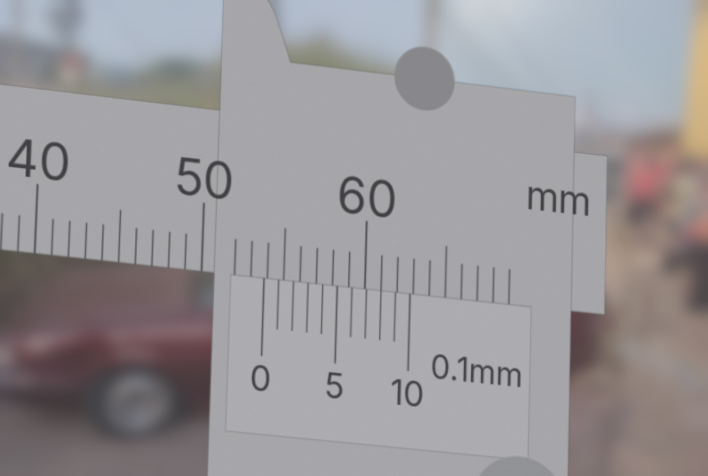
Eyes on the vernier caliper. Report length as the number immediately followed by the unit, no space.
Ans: 53.8mm
